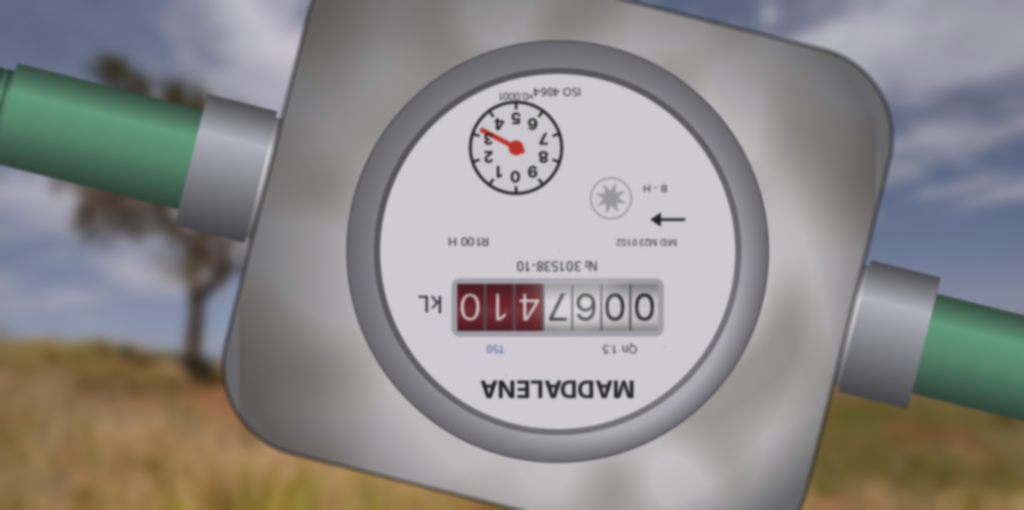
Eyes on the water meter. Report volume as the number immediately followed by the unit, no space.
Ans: 67.4103kL
